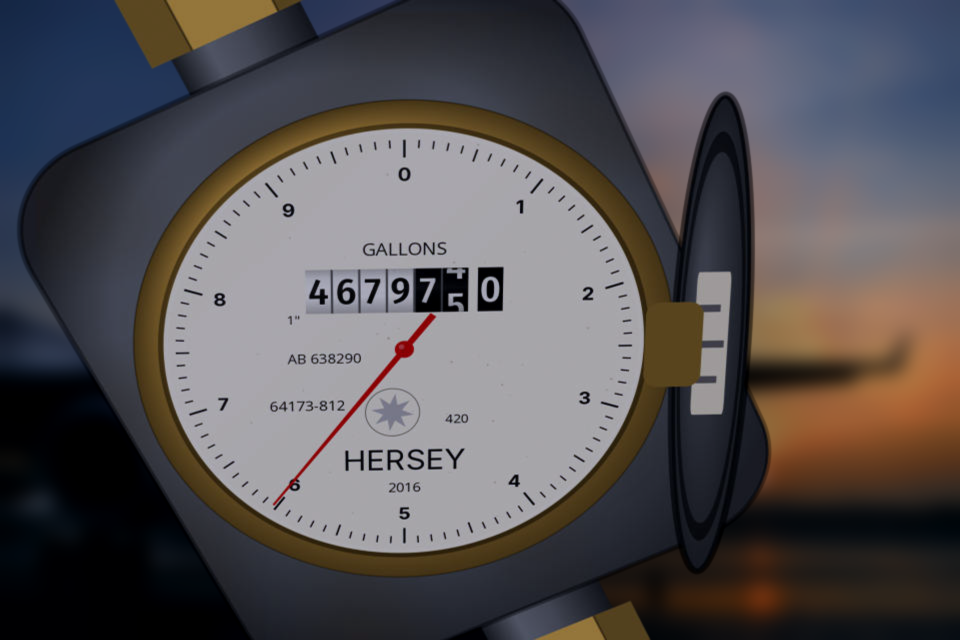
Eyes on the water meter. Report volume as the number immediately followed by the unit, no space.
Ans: 4679746.0gal
